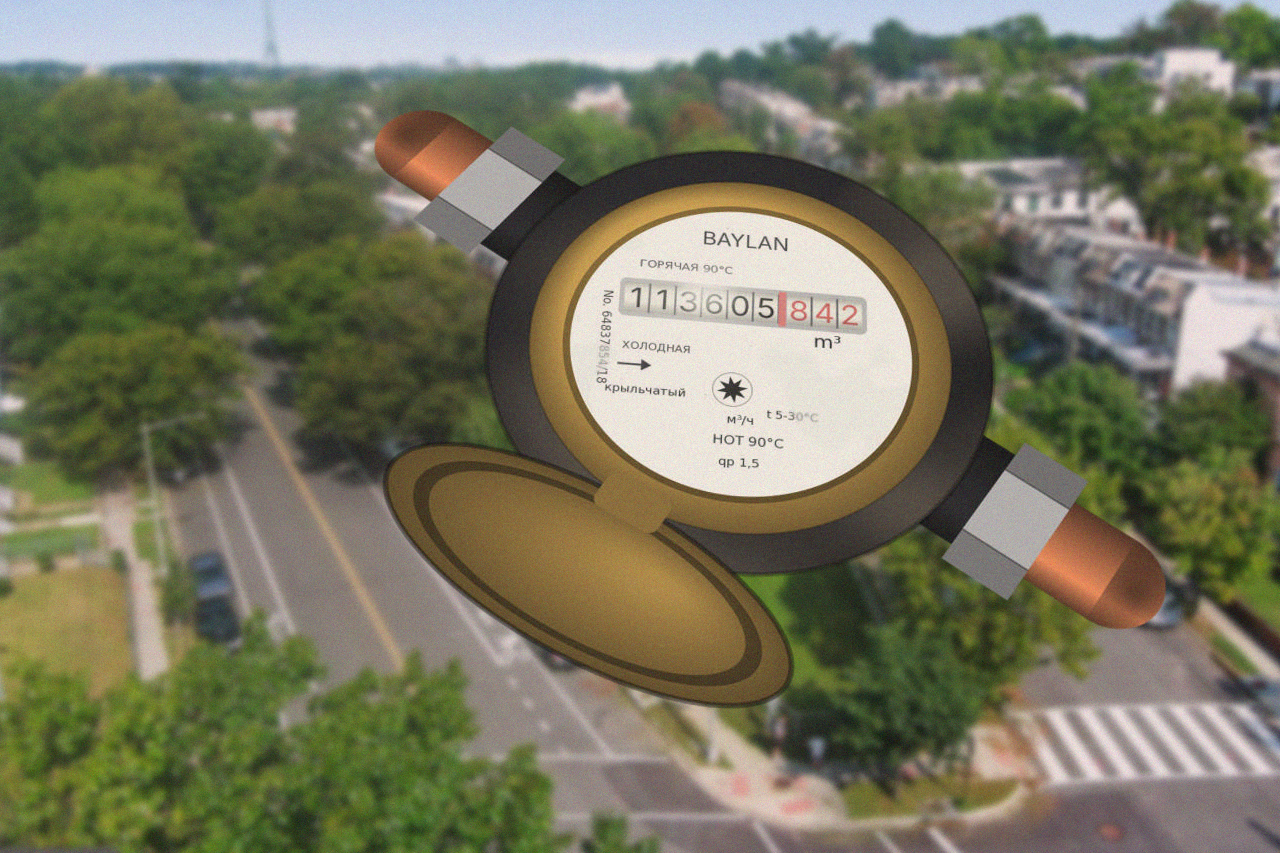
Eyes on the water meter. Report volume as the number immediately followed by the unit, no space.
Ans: 113605.842m³
